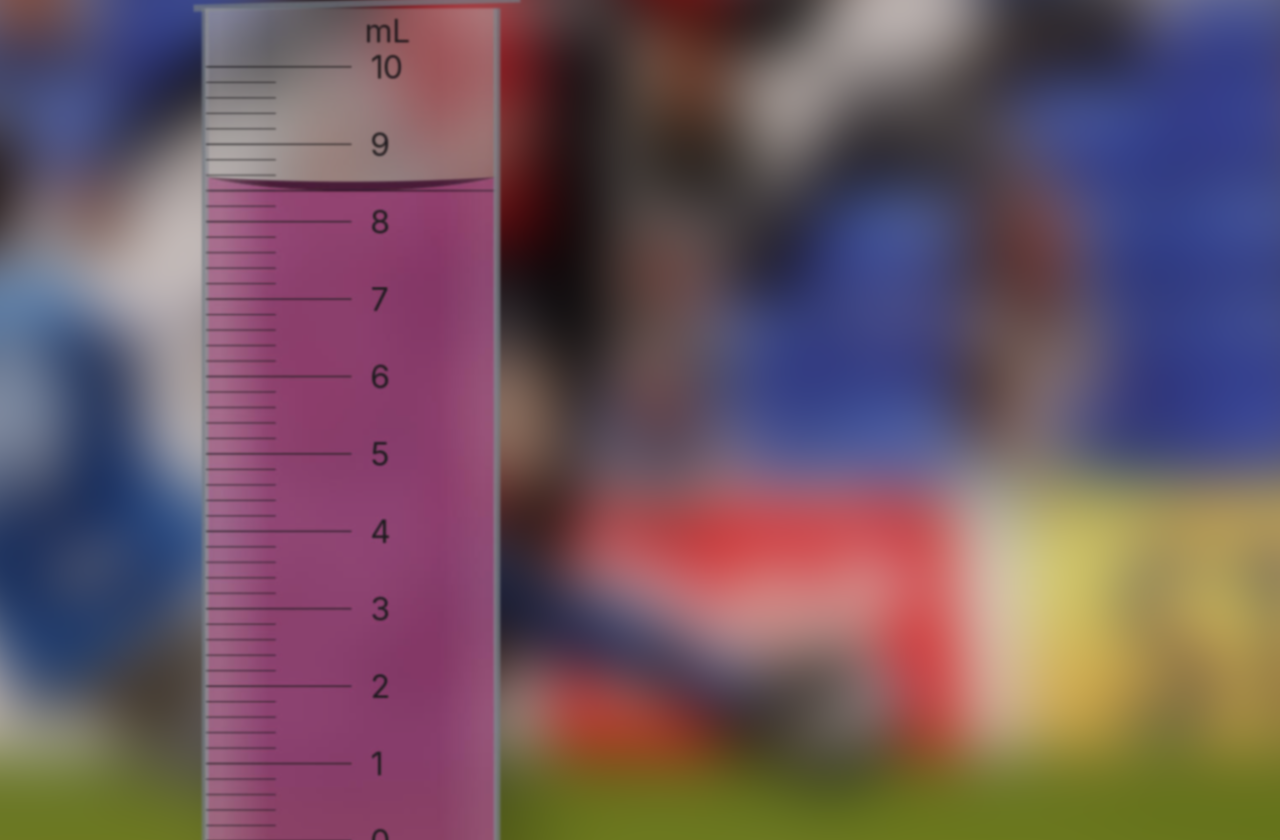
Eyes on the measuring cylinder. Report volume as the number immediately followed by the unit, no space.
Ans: 8.4mL
